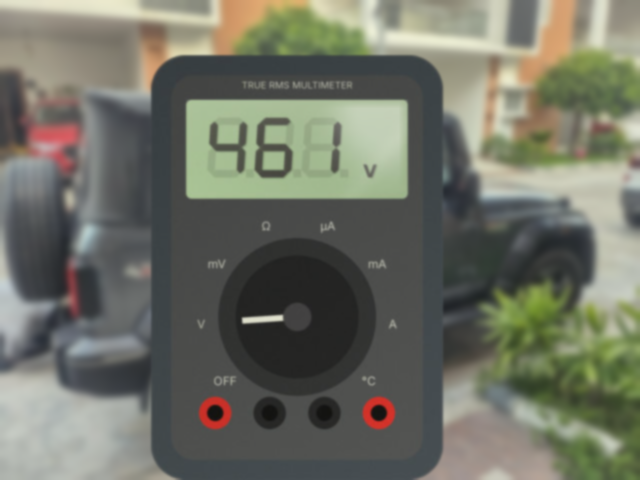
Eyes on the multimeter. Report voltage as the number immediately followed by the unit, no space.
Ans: 461V
